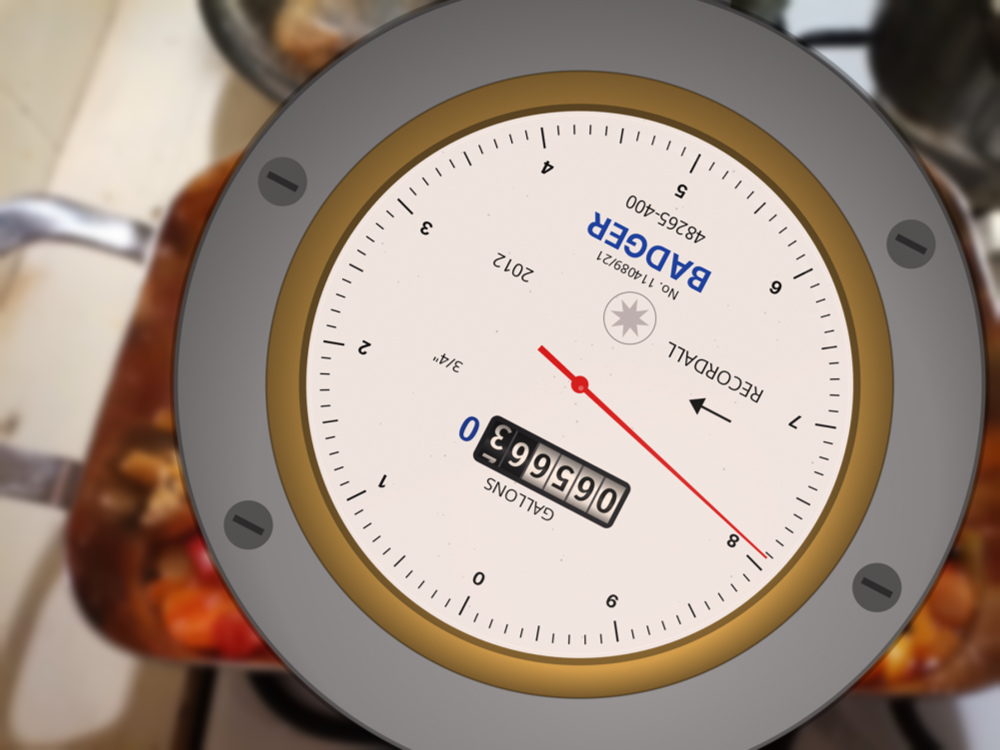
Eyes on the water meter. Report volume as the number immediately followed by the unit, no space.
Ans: 656627.9gal
